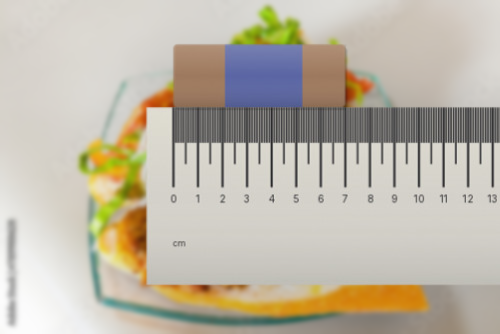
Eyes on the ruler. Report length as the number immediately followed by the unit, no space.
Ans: 7cm
